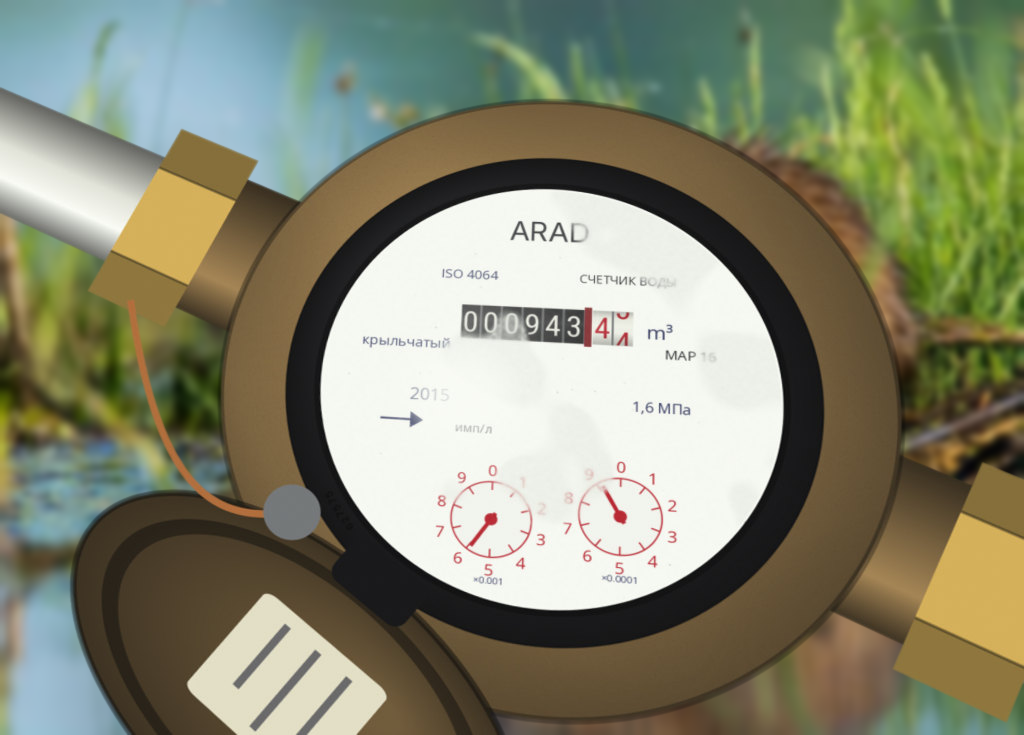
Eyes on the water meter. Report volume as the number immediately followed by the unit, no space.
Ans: 943.4359m³
